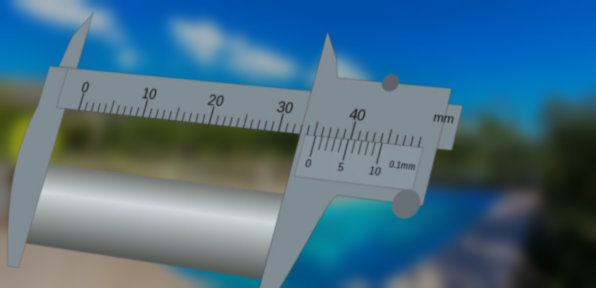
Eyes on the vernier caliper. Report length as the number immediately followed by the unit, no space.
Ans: 35.2mm
